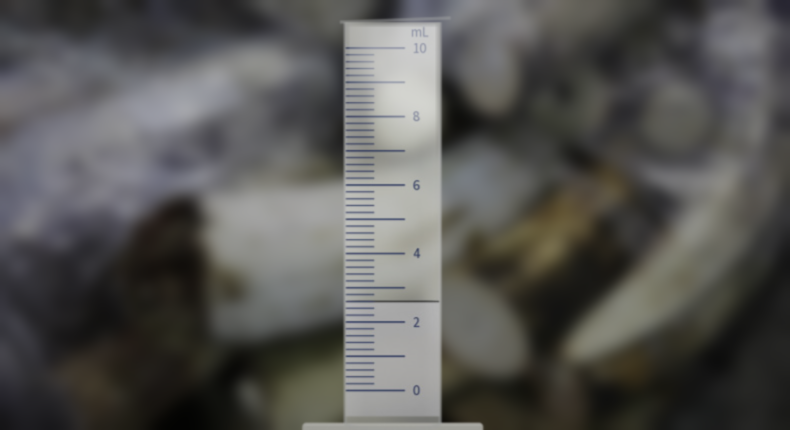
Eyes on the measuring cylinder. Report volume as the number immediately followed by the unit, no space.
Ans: 2.6mL
